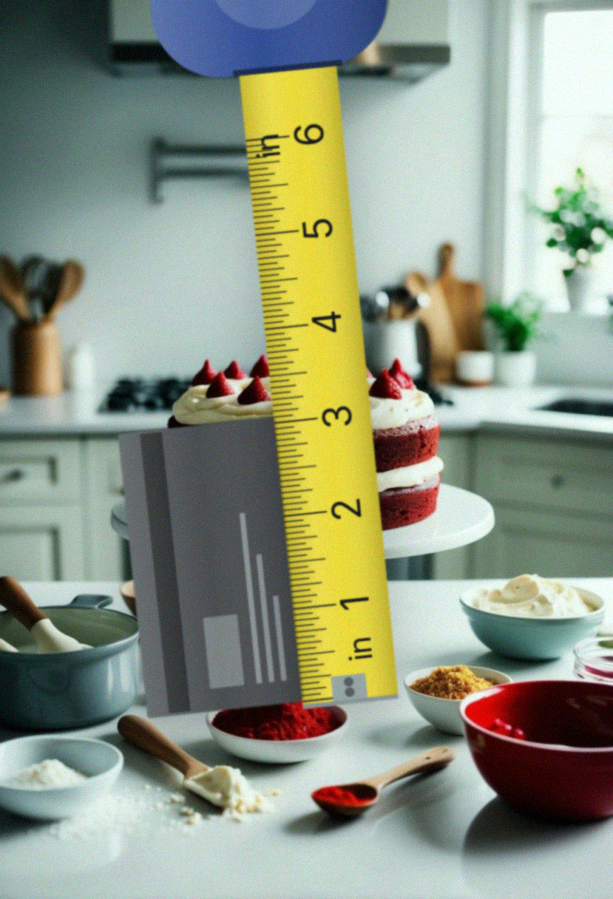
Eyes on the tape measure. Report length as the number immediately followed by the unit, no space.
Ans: 3.0625in
